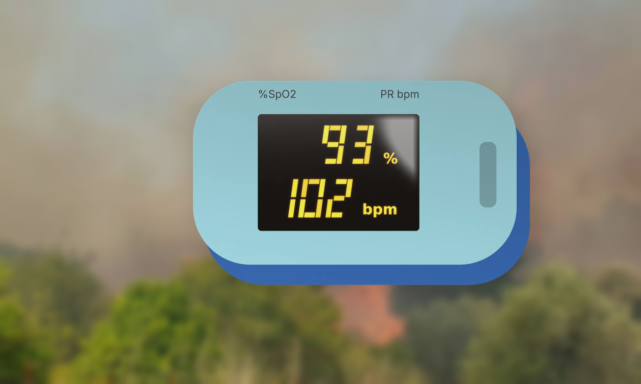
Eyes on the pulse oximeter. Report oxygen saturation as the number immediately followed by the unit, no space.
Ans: 93%
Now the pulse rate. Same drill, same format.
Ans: 102bpm
